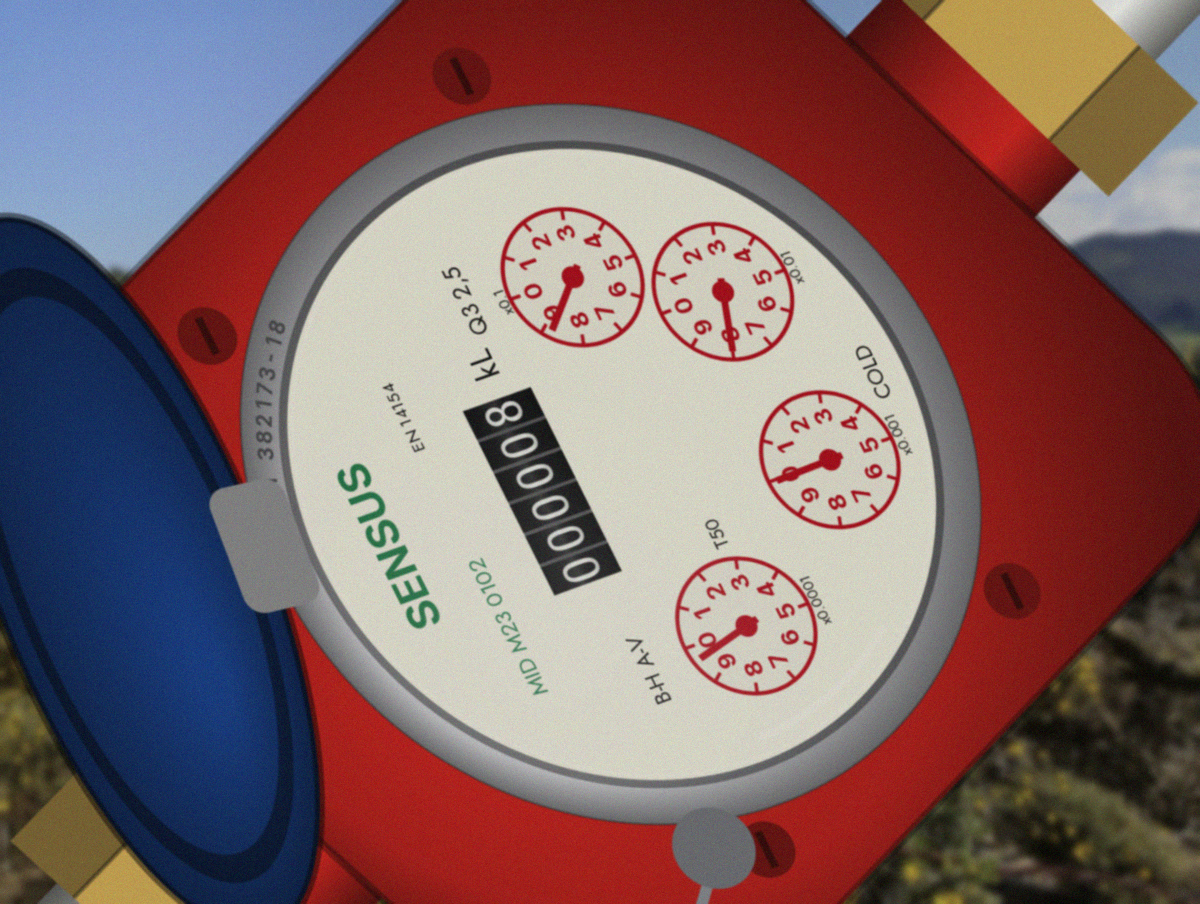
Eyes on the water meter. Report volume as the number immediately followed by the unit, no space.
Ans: 8.8799kL
